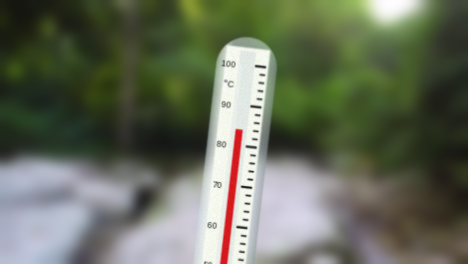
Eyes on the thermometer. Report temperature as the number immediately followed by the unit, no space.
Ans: 84°C
